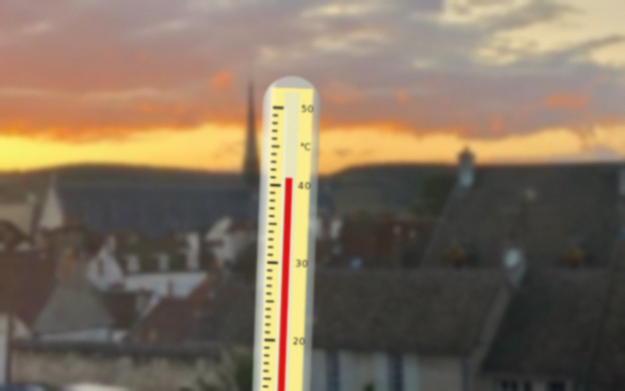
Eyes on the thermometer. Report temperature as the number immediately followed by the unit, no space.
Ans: 41°C
